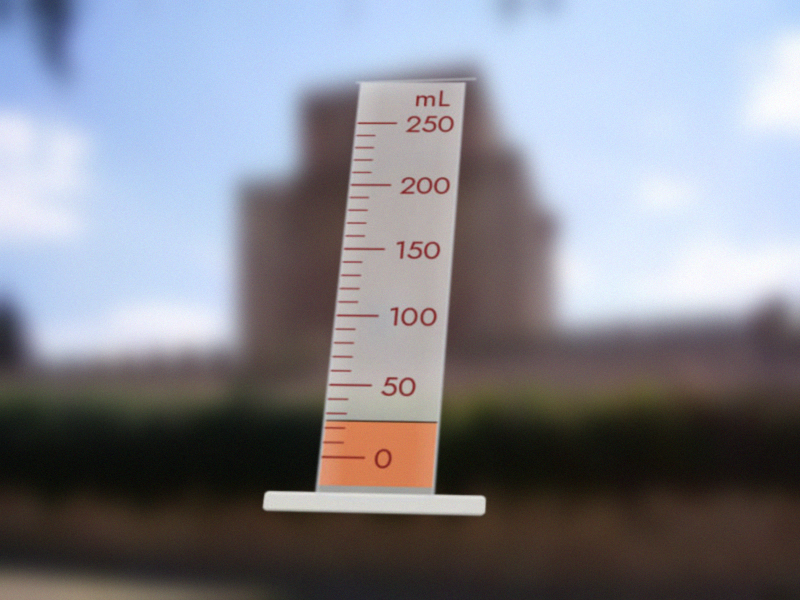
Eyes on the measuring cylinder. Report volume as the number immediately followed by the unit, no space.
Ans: 25mL
